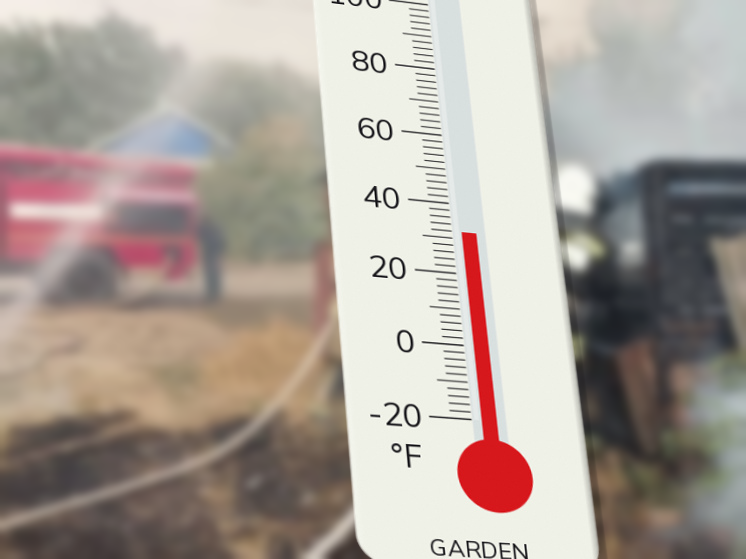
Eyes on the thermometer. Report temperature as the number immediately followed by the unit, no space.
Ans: 32°F
